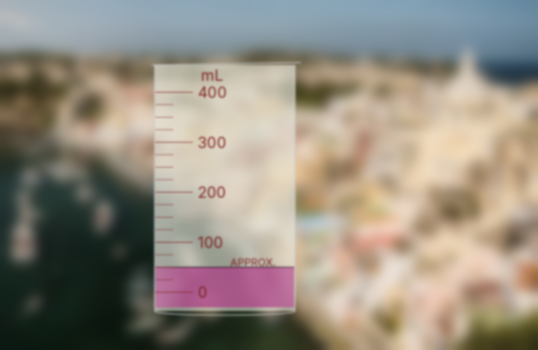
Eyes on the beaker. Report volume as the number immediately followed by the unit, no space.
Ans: 50mL
